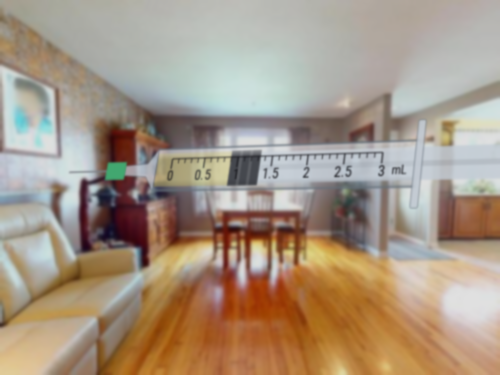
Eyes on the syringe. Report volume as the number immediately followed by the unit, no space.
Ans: 0.9mL
